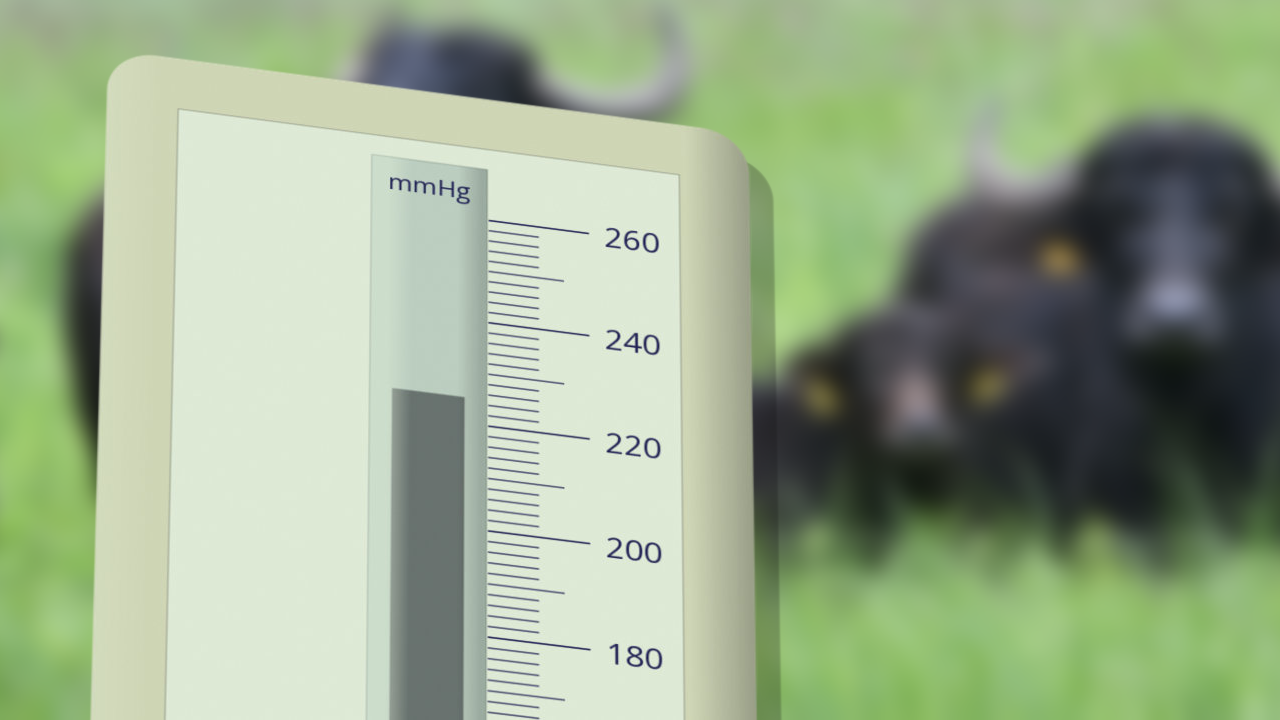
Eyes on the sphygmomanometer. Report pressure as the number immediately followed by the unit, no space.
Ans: 225mmHg
